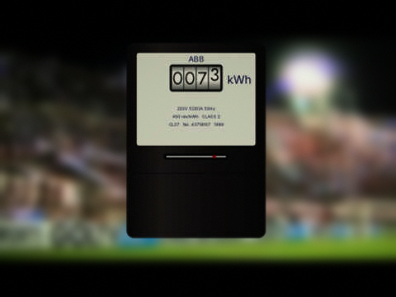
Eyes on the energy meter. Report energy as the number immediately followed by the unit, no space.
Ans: 73kWh
